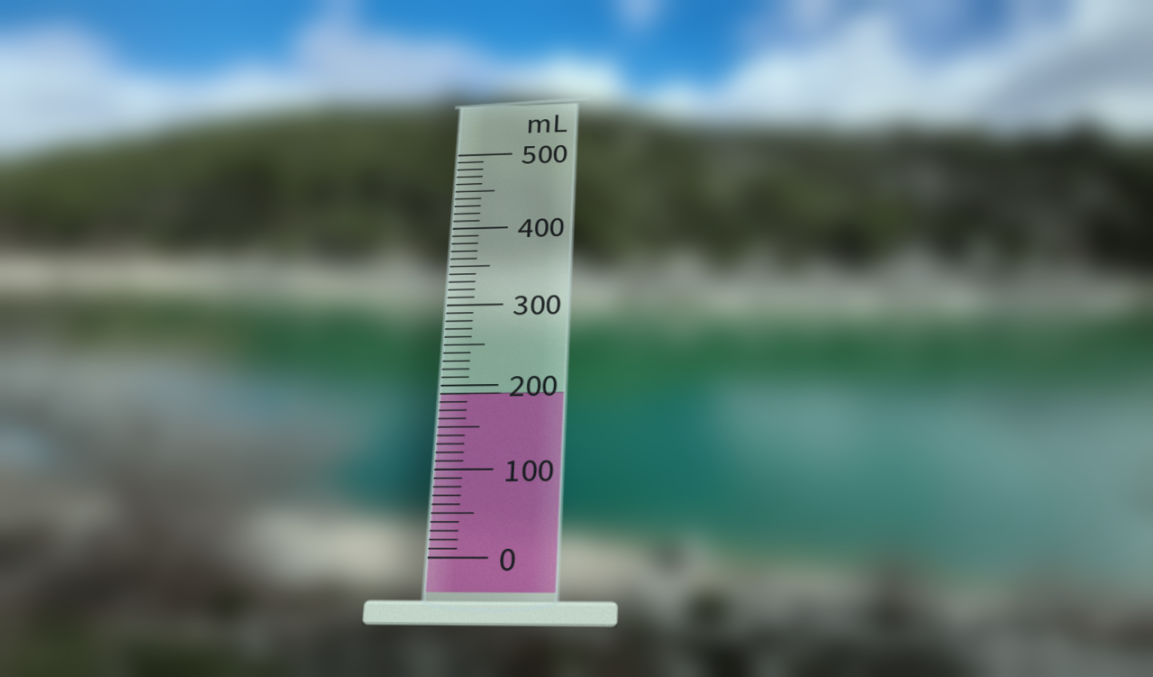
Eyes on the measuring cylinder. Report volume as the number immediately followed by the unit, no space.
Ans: 190mL
